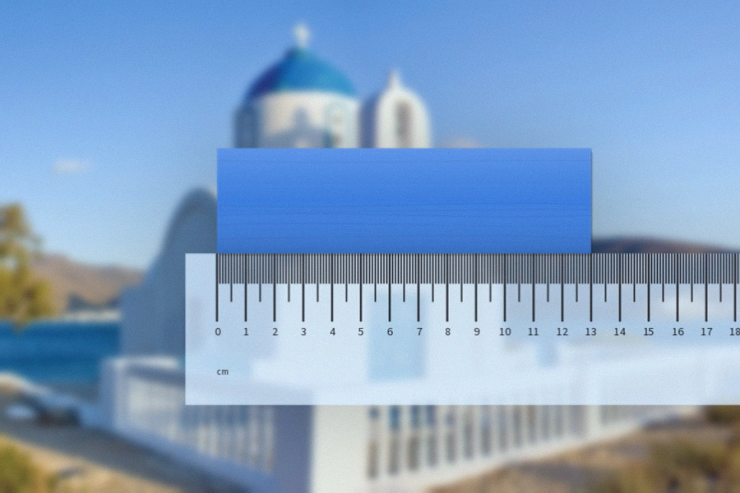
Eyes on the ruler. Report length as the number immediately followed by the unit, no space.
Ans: 13cm
